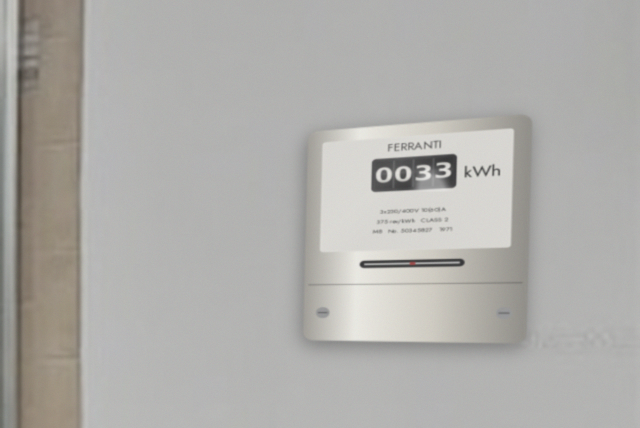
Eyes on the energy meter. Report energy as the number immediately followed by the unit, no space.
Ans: 33kWh
